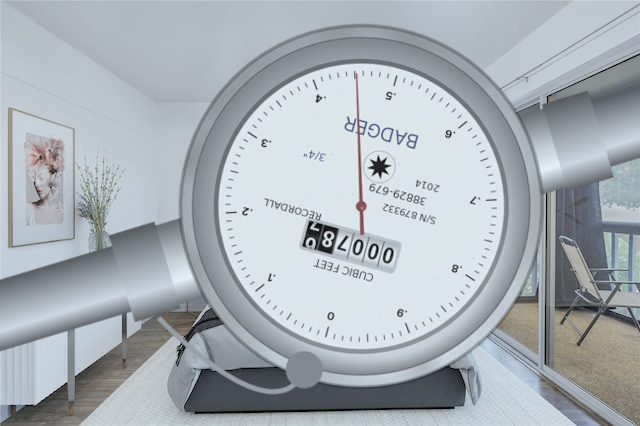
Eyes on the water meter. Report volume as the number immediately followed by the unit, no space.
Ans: 786.45ft³
